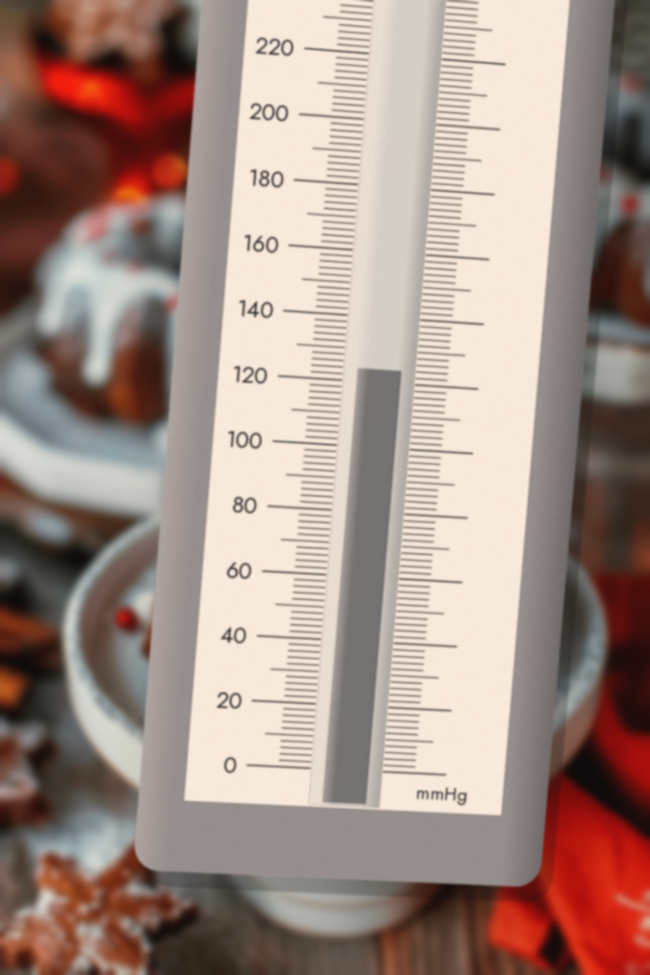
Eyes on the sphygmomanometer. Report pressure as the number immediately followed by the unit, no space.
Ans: 124mmHg
